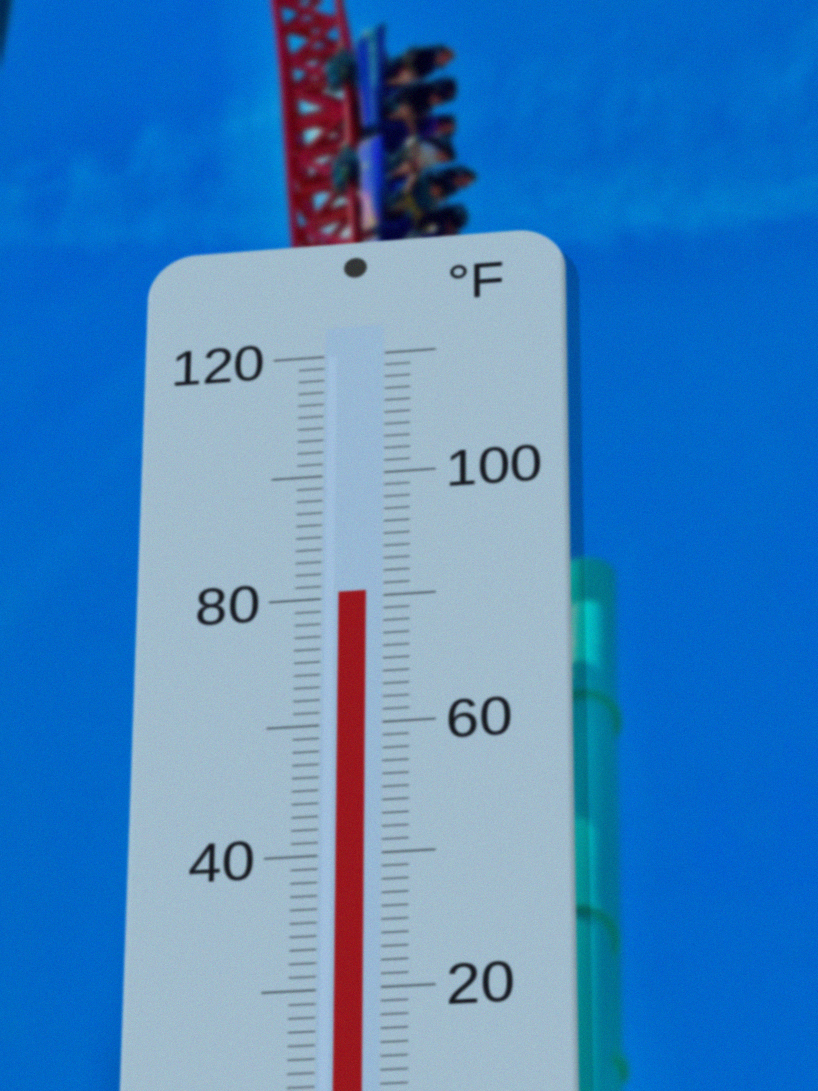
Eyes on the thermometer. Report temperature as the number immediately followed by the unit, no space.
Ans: 81°F
